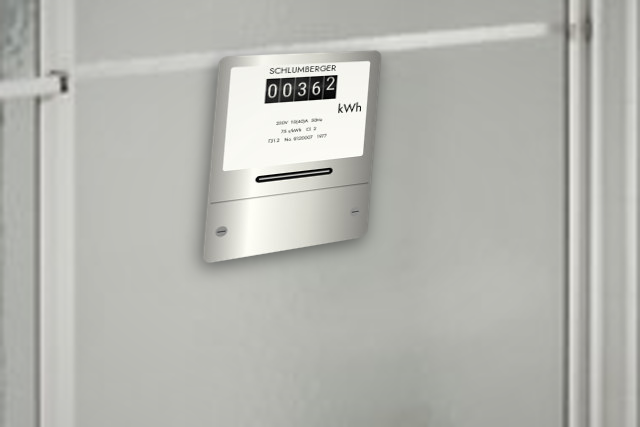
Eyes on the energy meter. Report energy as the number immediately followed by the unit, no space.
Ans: 362kWh
